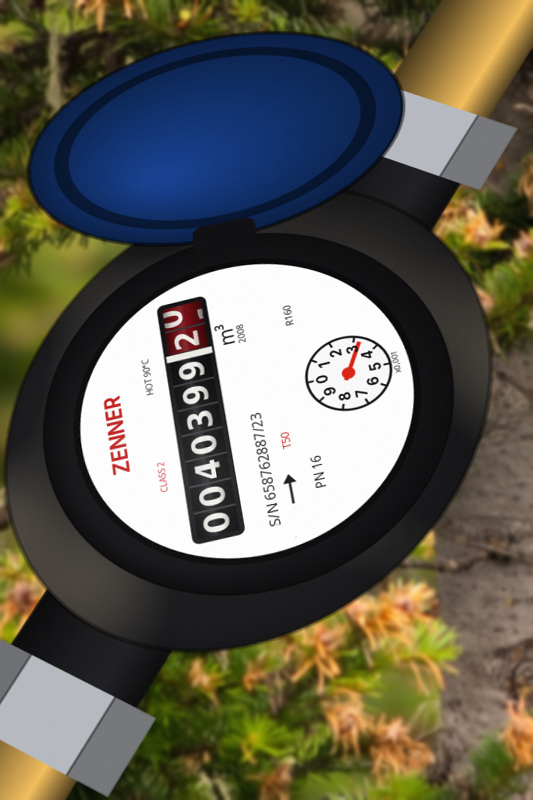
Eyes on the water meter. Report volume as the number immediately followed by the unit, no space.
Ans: 40399.203m³
